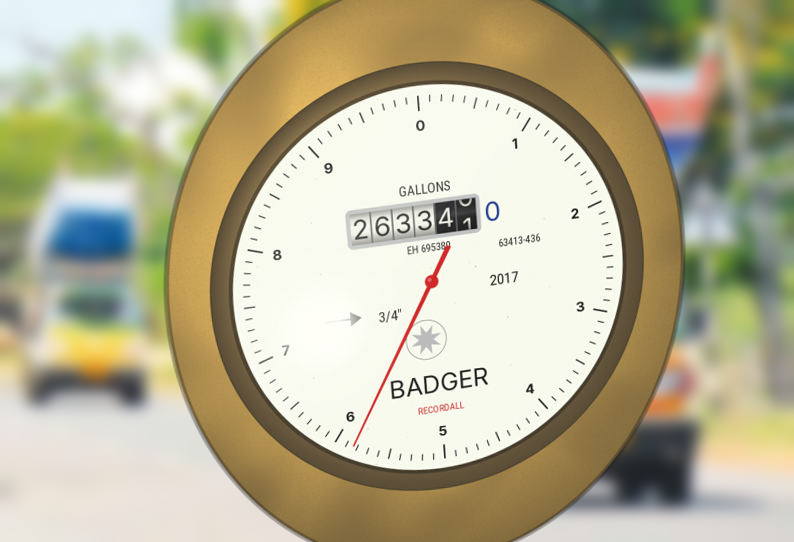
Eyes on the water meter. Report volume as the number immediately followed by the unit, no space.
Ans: 2633405.8gal
